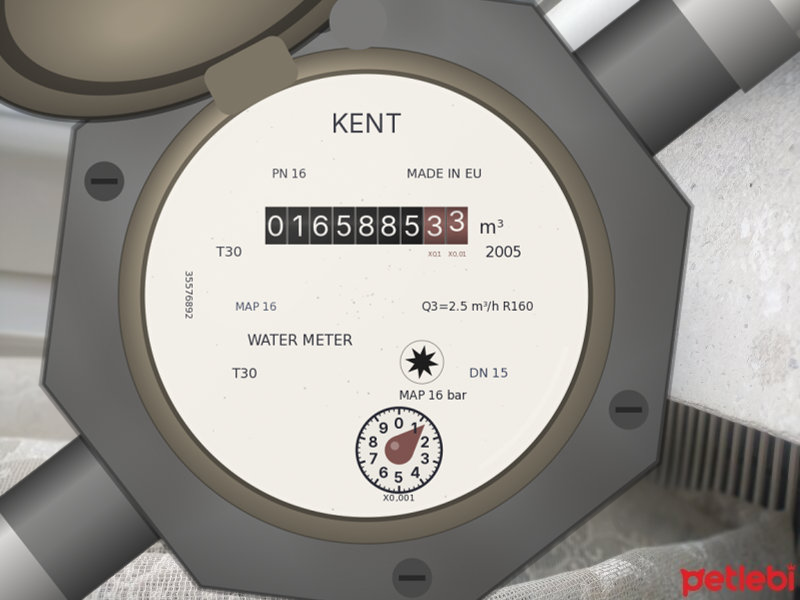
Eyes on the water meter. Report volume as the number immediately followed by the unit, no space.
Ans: 165885.331m³
